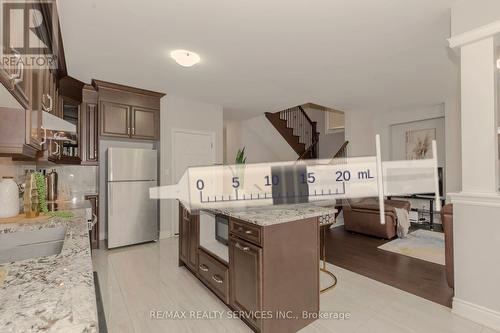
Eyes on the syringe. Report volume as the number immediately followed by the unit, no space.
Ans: 10mL
